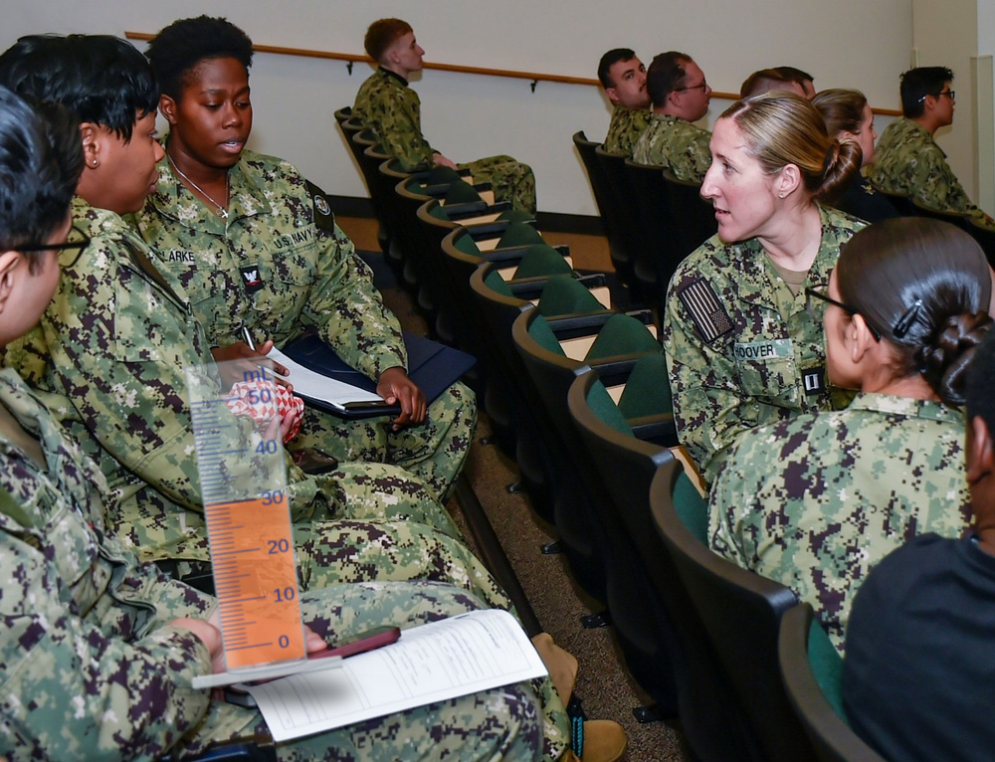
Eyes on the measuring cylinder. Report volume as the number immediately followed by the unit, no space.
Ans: 30mL
